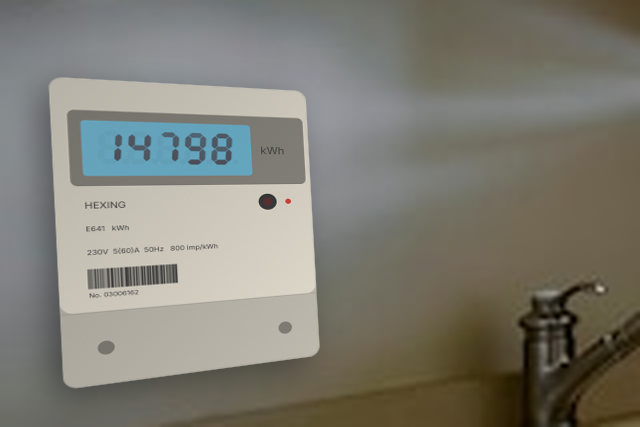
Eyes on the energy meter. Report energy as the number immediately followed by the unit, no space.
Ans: 14798kWh
